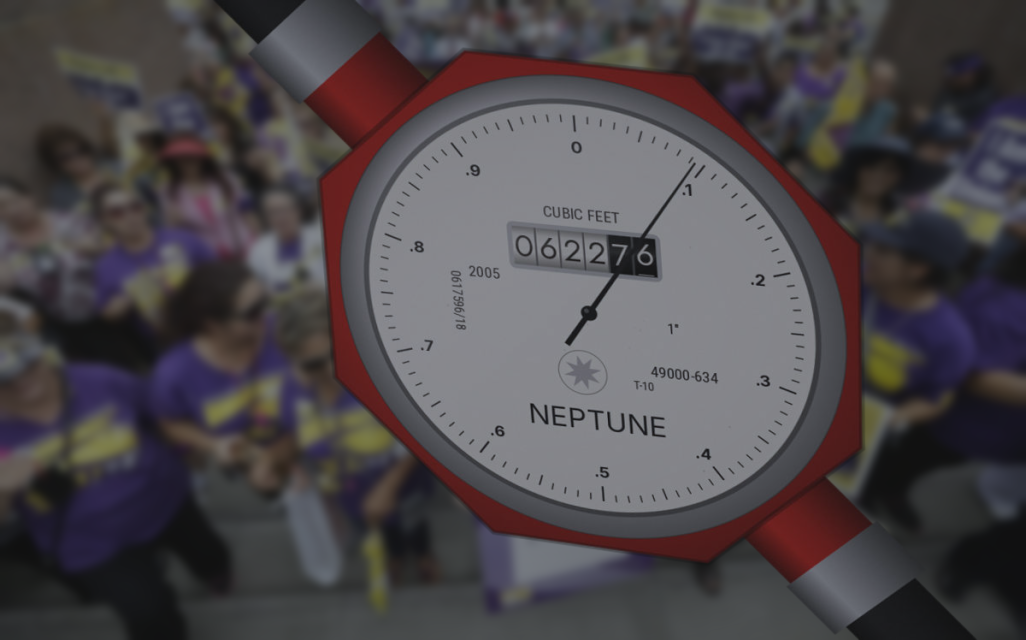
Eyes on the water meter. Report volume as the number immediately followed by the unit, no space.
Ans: 62276.09ft³
